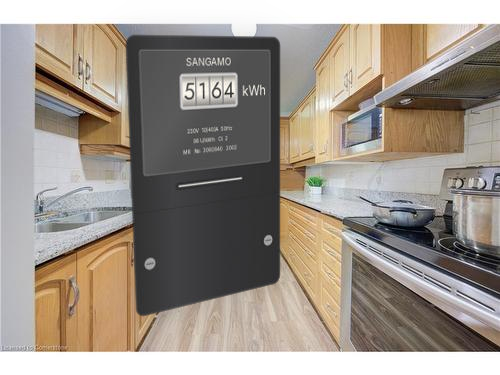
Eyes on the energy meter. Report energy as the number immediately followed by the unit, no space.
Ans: 5164kWh
